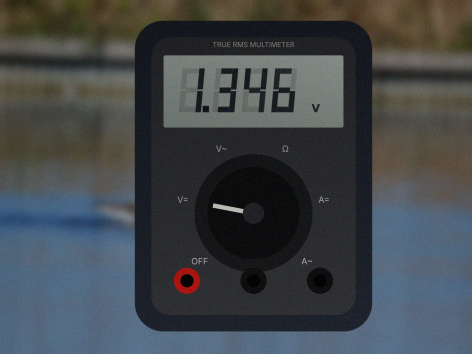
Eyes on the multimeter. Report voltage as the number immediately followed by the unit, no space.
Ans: 1.346V
